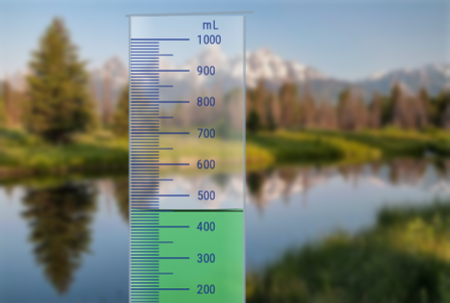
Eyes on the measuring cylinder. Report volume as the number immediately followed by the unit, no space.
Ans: 450mL
